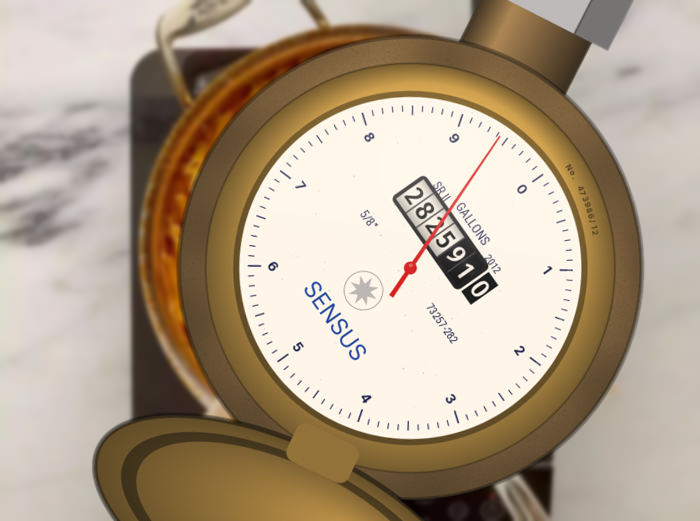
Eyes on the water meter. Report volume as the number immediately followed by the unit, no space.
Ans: 2825909.4gal
